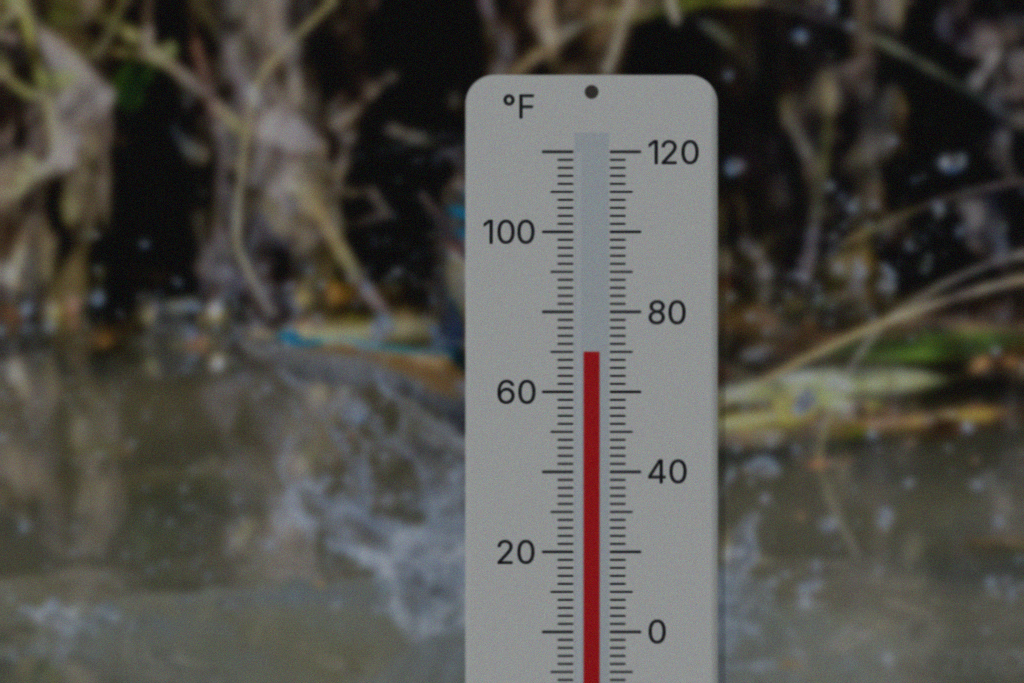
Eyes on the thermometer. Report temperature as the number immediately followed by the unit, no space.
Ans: 70°F
